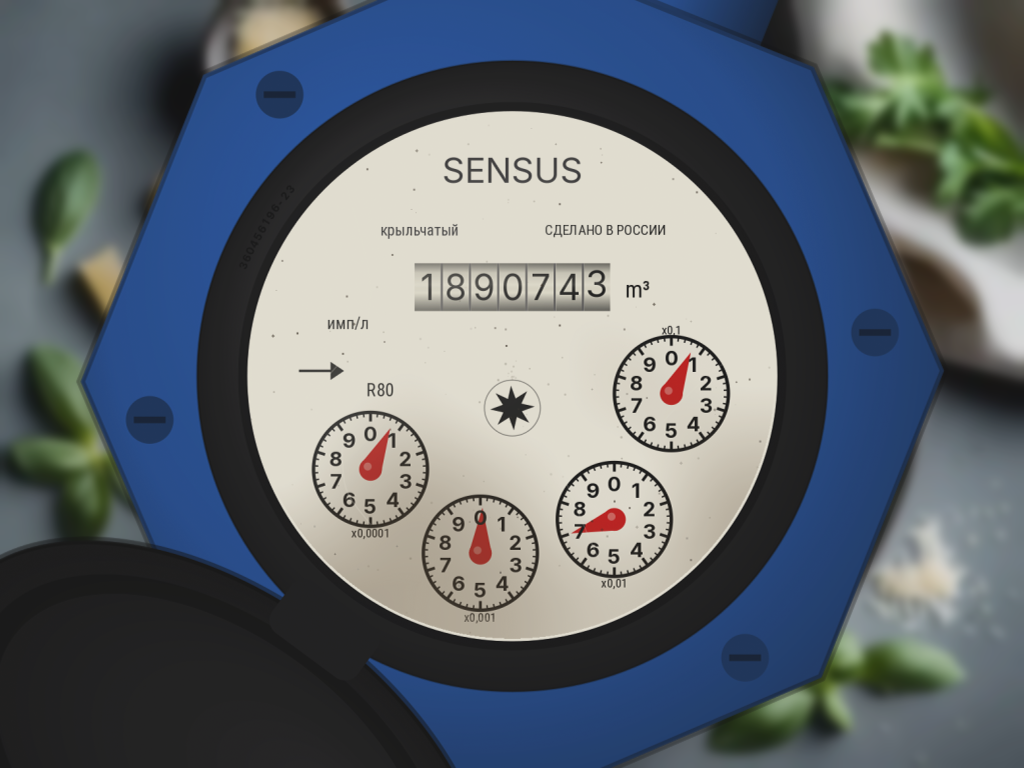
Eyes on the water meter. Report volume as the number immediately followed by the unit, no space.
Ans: 1890743.0700m³
